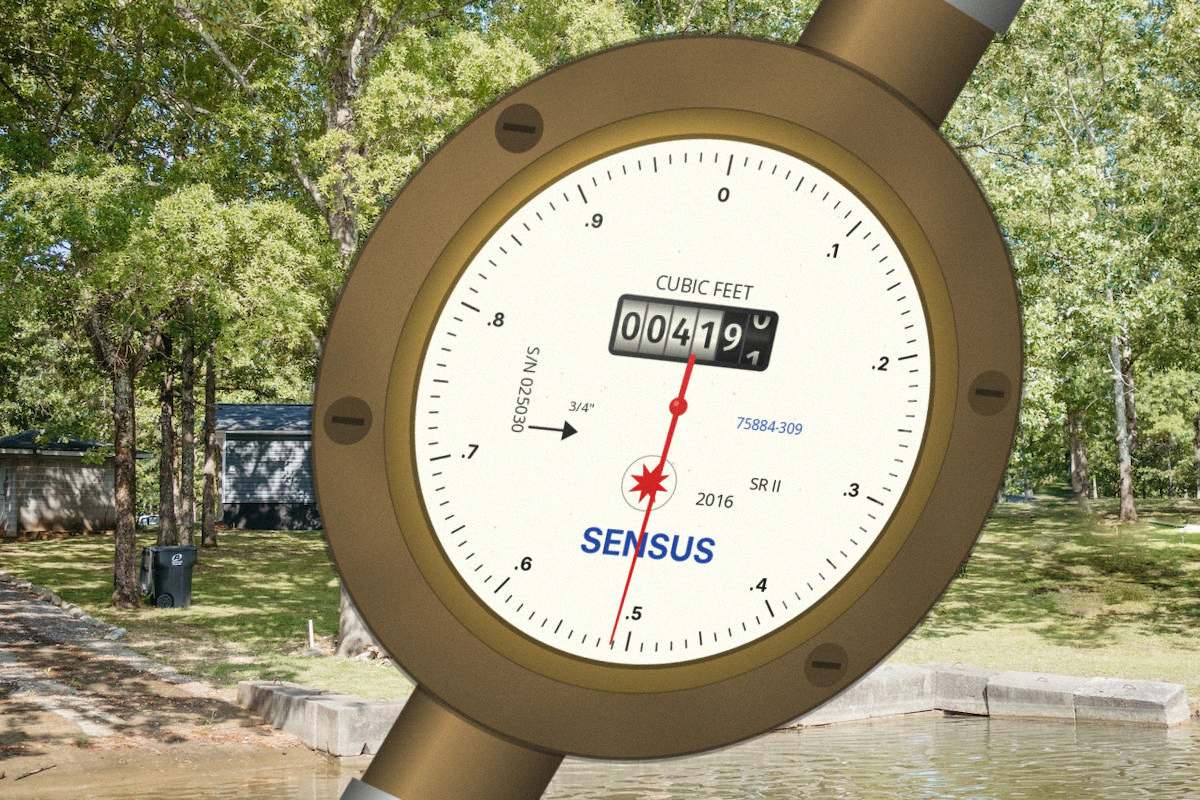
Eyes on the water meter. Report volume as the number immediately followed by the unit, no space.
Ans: 4190.51ft³
